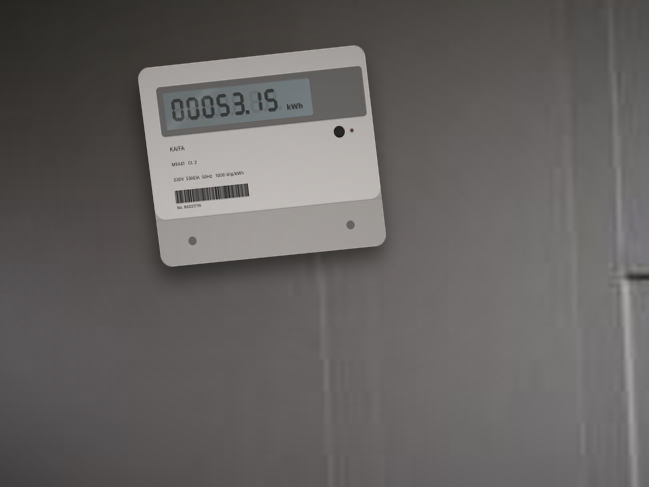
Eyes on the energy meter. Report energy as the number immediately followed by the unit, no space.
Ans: 53.15kWh
